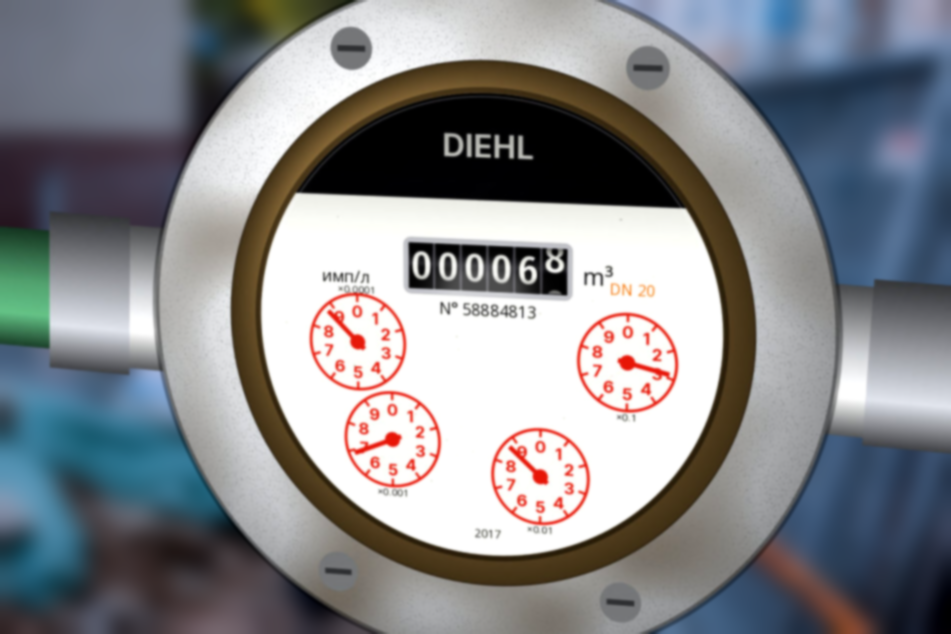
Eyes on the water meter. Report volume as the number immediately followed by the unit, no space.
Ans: 68.2868m³
